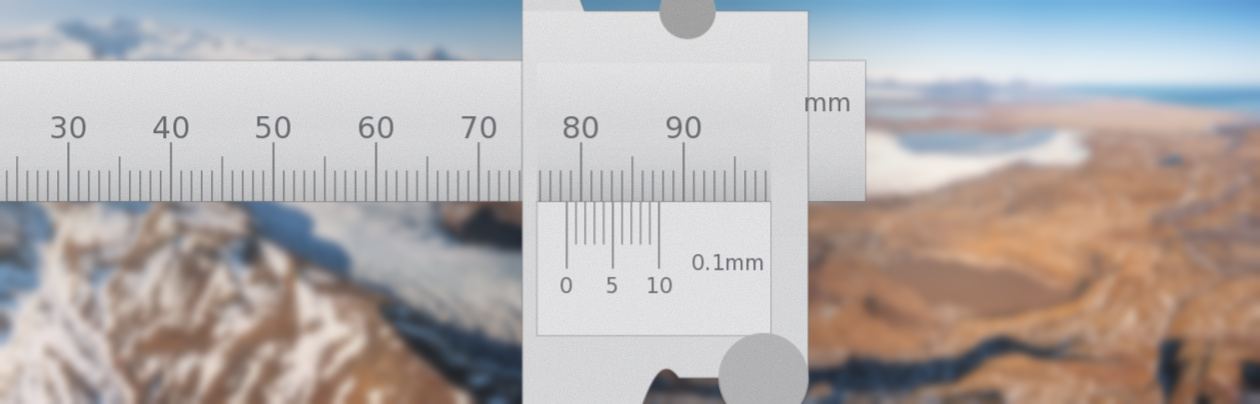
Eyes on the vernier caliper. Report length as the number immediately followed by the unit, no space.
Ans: 78.6mm
